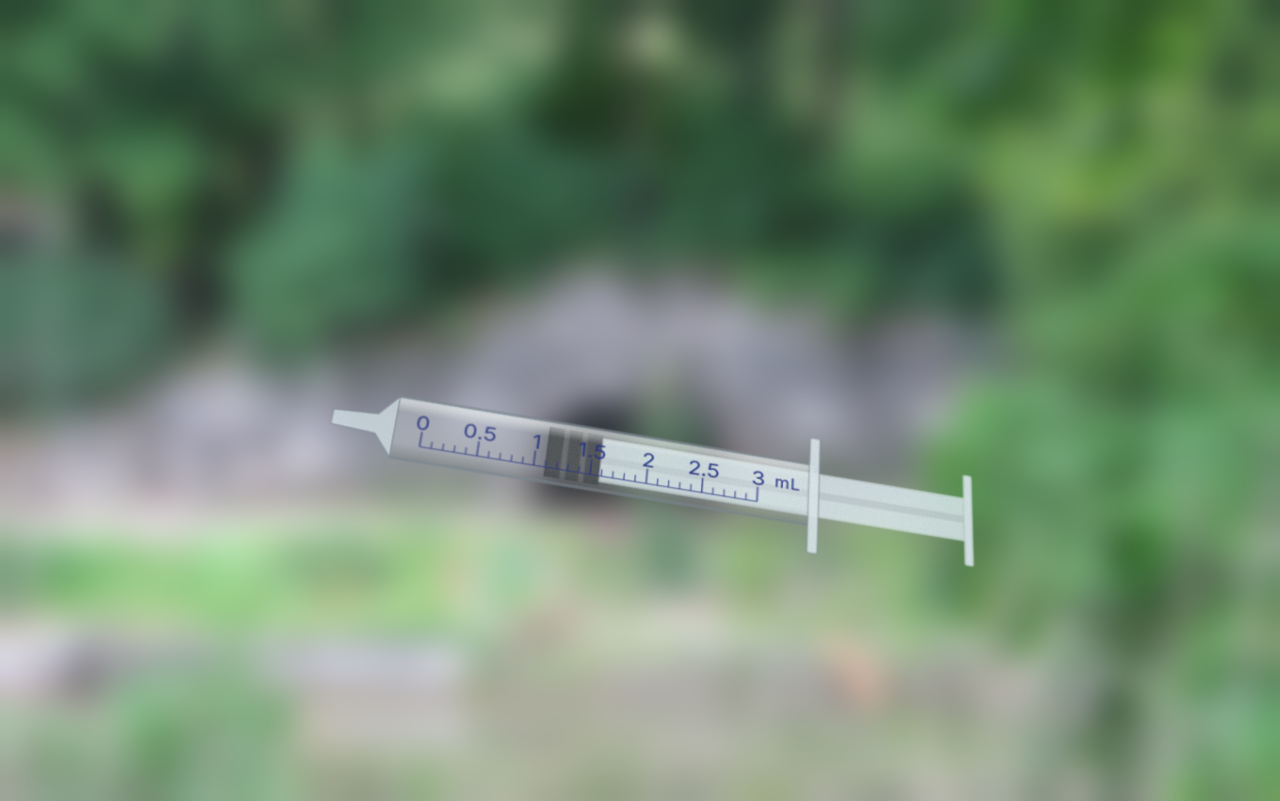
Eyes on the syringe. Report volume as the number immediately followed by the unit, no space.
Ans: 1.1mL
